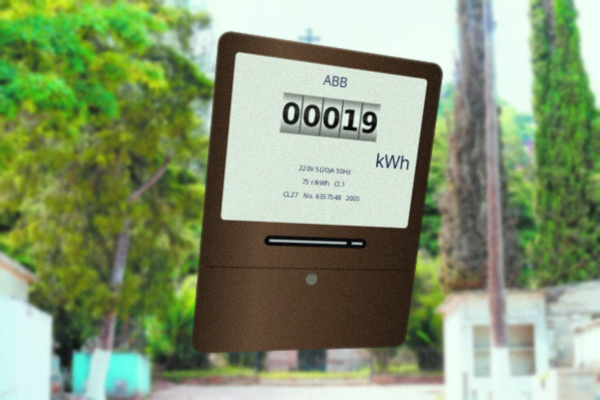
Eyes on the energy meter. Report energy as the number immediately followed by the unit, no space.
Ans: 19kWh
